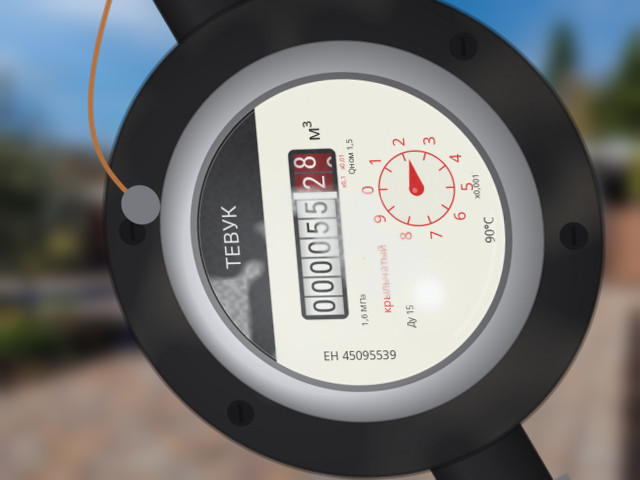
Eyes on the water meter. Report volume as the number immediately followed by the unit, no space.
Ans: 55.282m³
